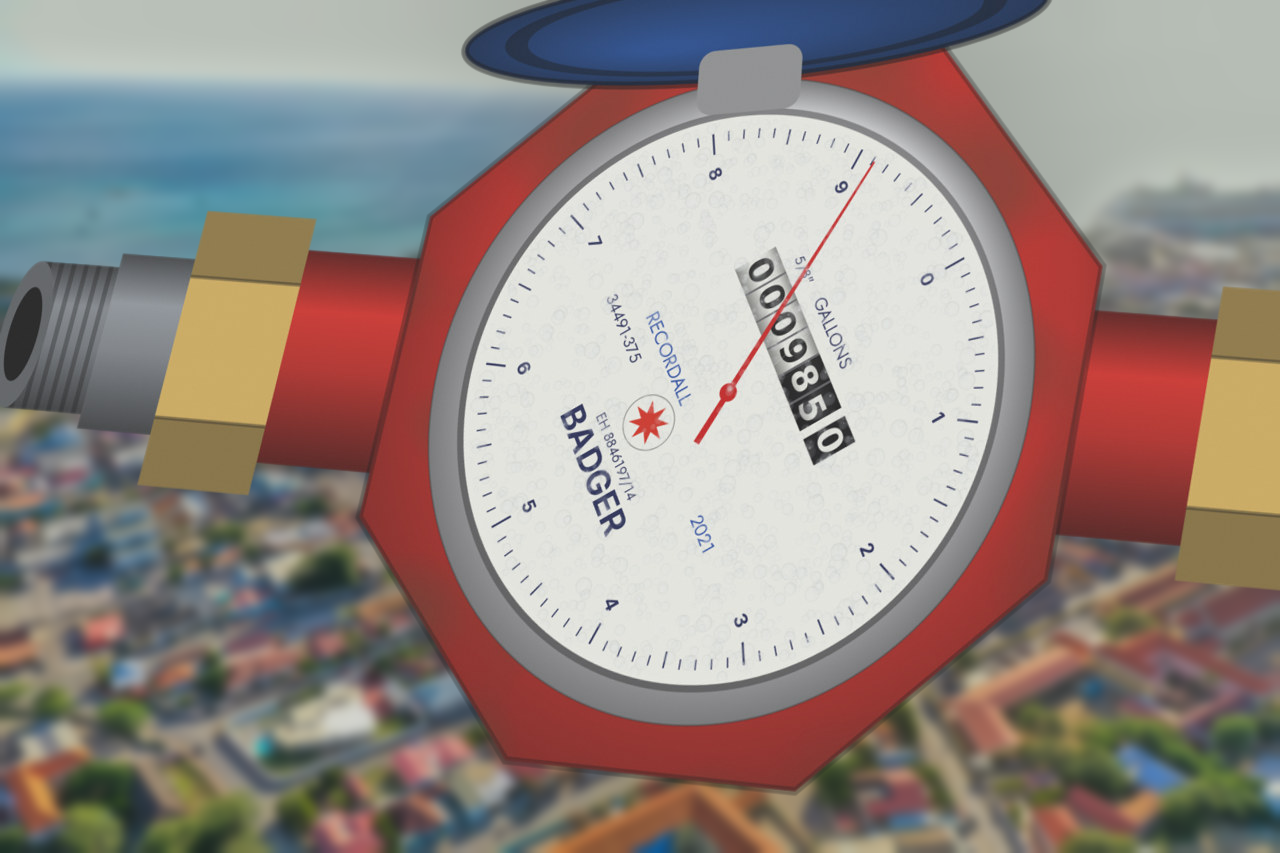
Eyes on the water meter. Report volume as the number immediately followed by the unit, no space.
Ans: 9849.1gal
